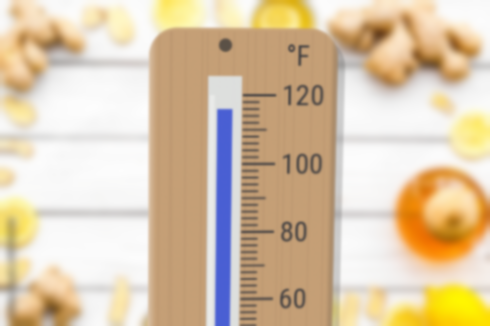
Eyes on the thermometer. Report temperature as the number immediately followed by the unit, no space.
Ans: 116°F
